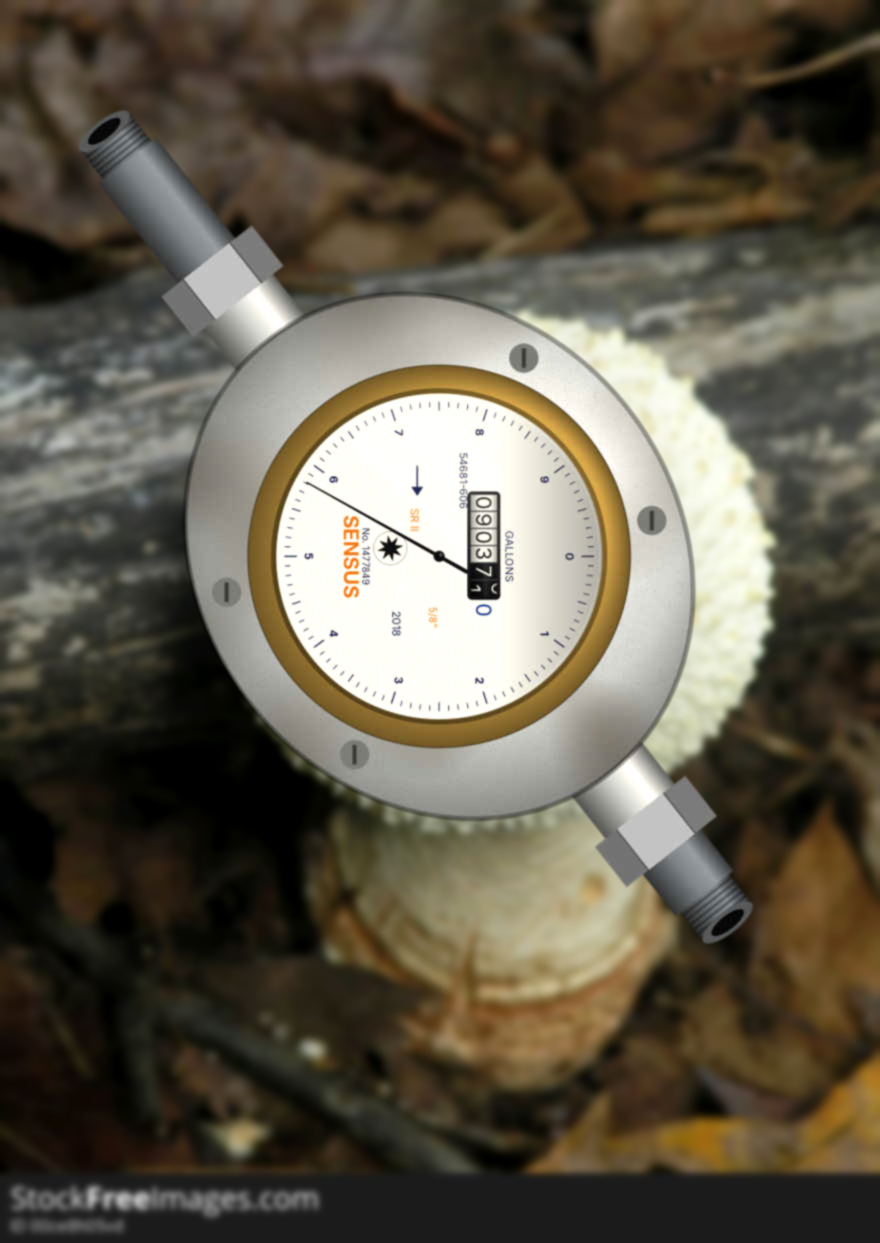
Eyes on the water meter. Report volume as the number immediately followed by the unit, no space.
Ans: 903705.8gal
